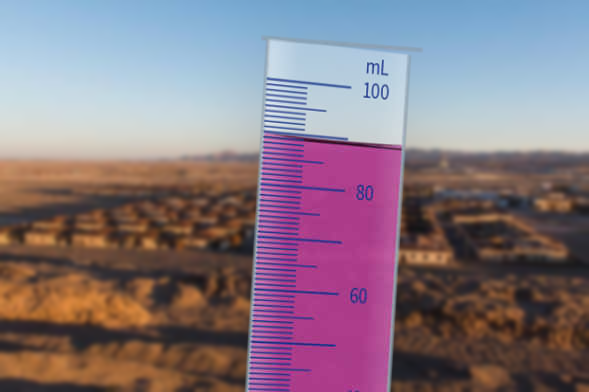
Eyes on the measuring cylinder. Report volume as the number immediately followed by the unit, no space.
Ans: 89mL
